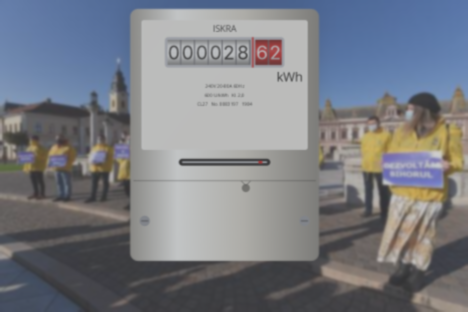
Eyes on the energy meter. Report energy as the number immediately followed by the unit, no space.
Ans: 28.62kWh
